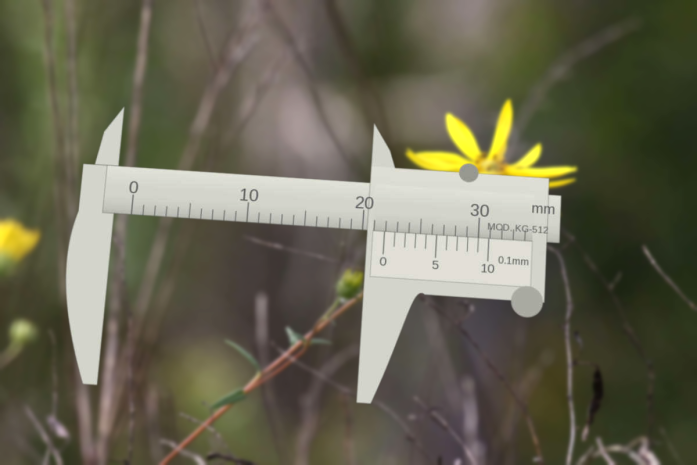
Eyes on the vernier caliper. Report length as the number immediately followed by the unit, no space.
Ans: 21.9mm
